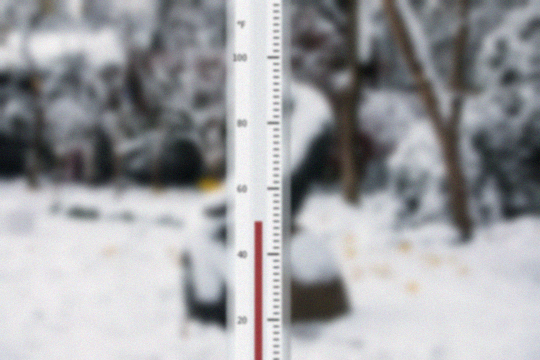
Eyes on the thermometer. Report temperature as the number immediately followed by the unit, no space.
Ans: 50°F
